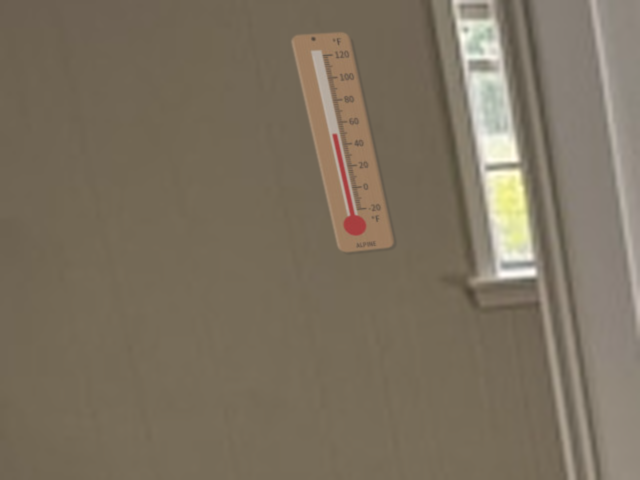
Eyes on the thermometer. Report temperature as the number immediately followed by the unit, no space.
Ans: 50°F
